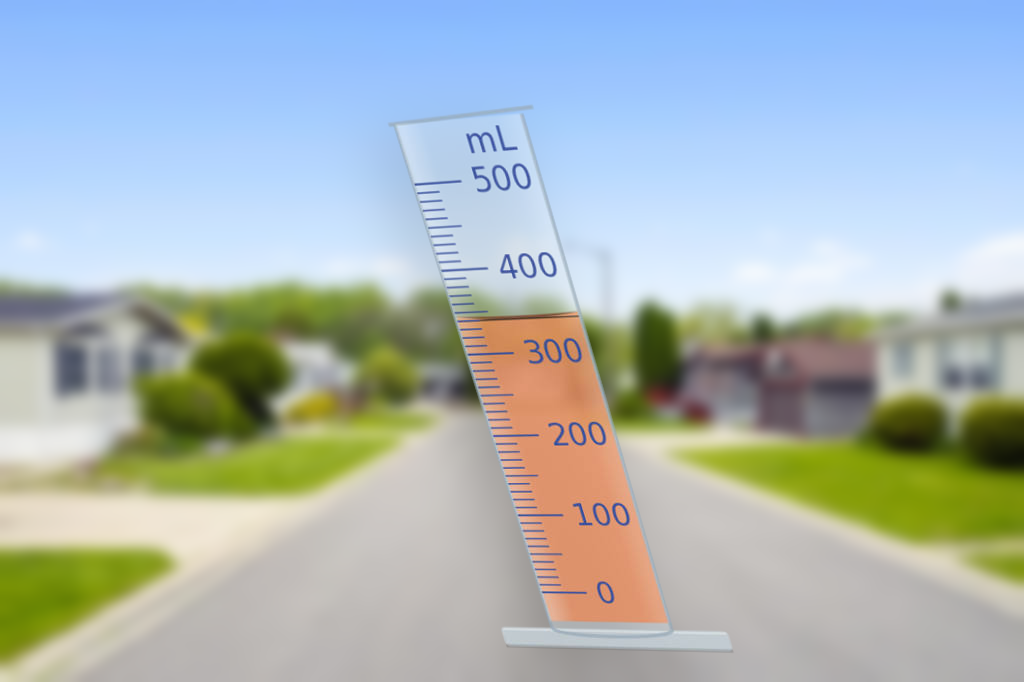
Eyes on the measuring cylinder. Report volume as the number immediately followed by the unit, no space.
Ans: 340mL
